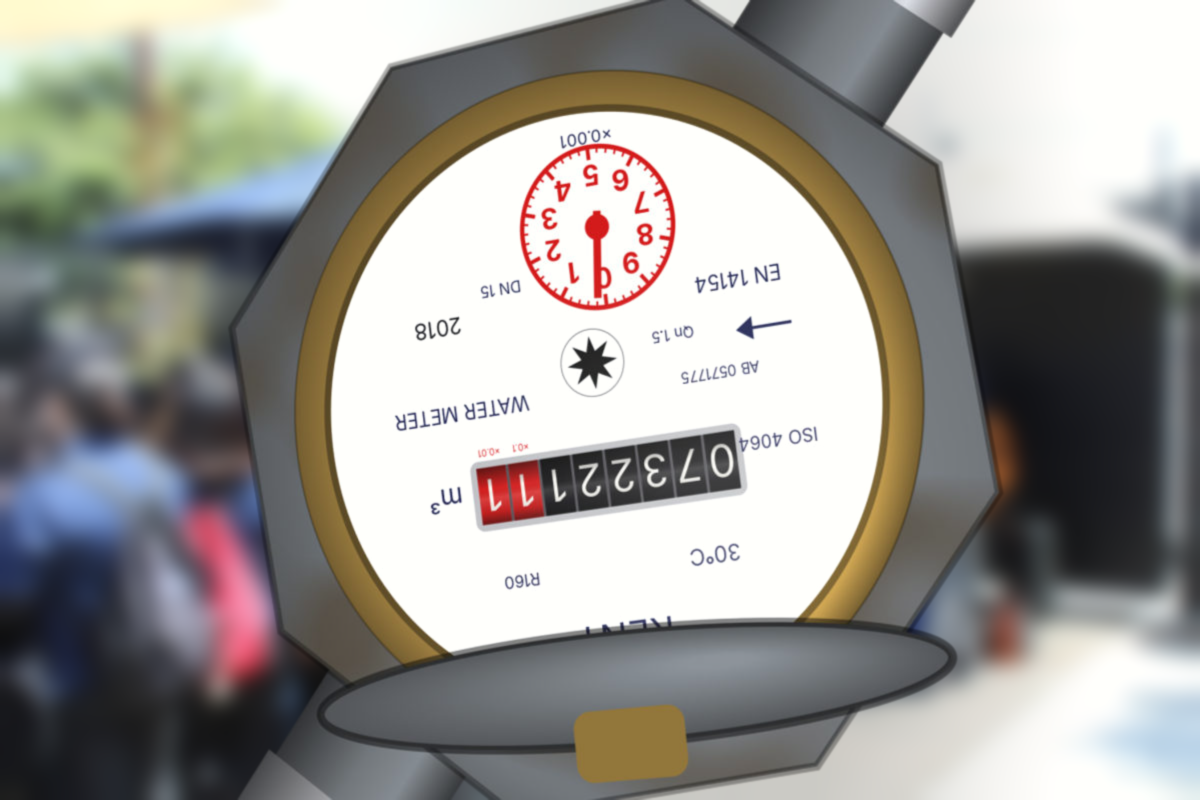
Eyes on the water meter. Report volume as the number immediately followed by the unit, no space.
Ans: 73221.110m³
